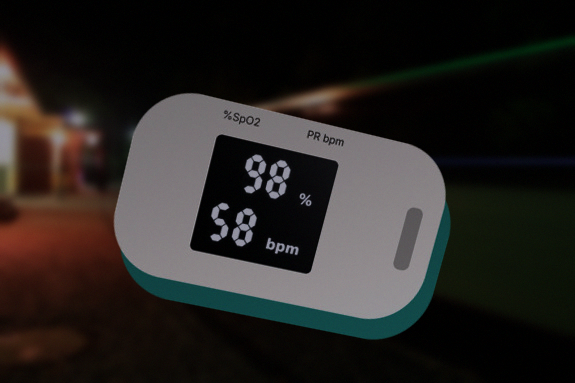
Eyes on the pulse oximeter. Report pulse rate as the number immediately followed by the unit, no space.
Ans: 58bpm
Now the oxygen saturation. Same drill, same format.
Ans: 98%
